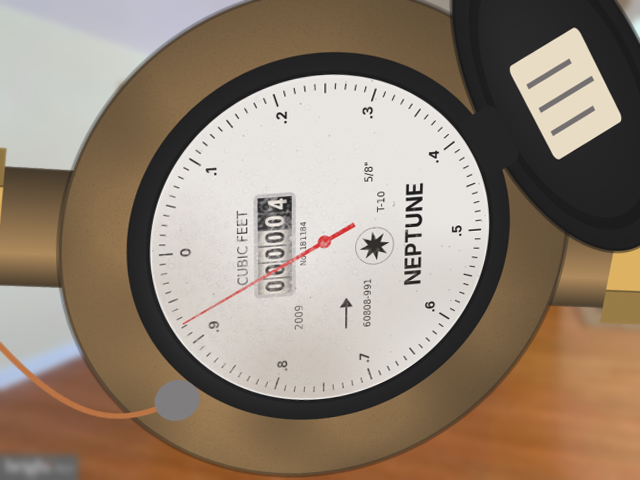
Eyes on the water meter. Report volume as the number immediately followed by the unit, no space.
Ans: 3.92ft³
